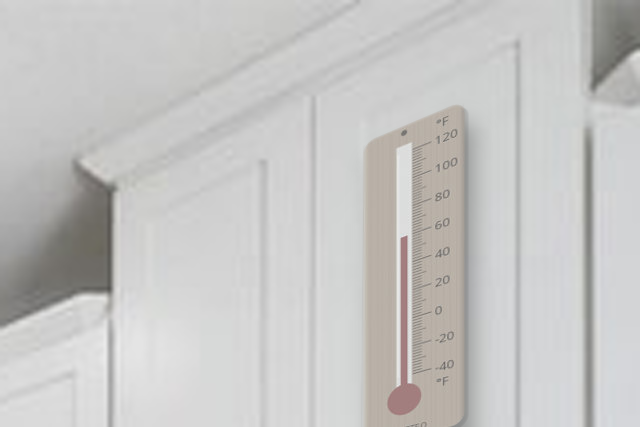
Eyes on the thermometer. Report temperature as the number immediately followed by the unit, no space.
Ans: 60°F
